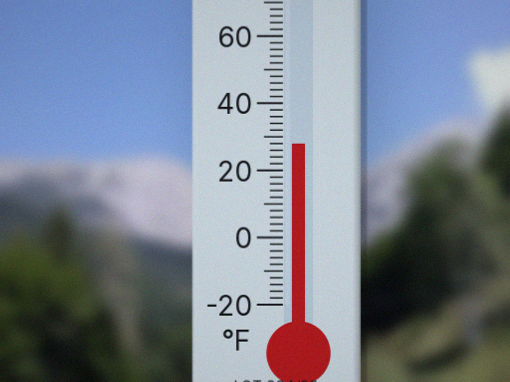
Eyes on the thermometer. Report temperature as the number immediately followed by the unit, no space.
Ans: 28°F
